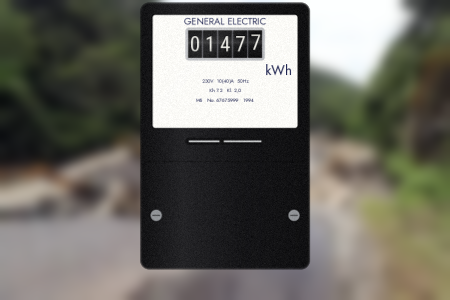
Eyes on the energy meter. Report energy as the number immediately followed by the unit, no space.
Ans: 1477kWh
